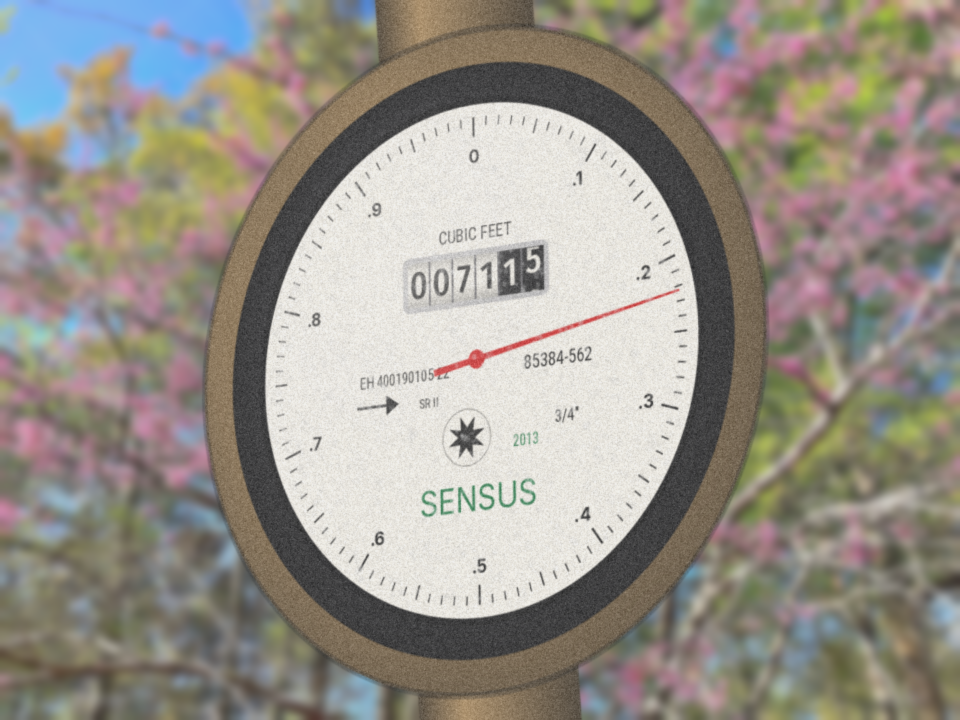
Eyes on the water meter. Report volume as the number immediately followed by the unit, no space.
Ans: 7115.22ft³
